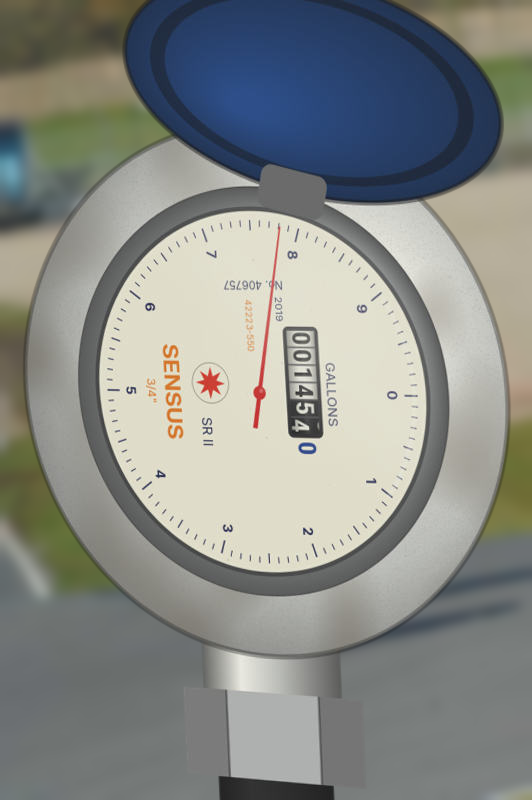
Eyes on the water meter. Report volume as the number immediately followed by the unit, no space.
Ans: 14537.8gal
